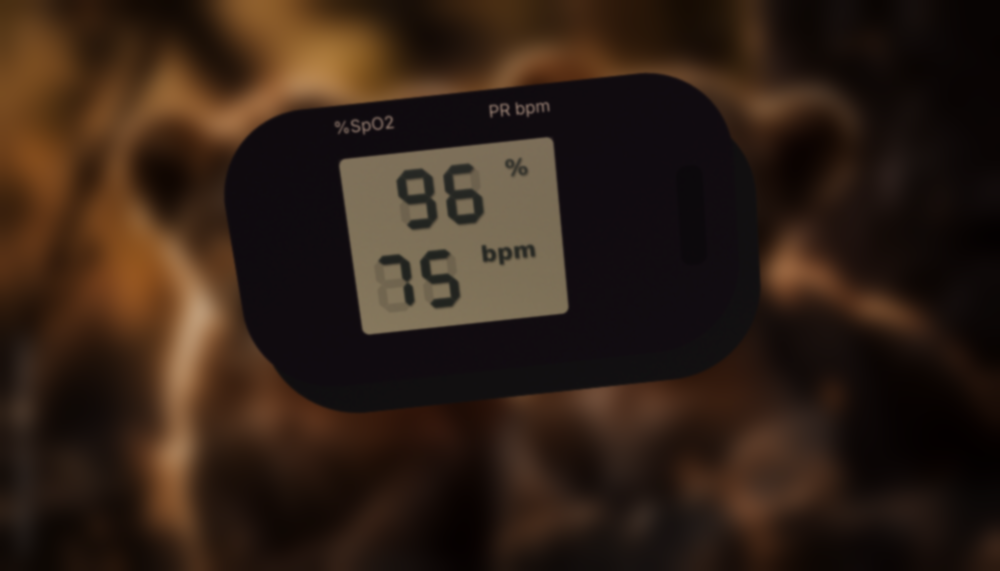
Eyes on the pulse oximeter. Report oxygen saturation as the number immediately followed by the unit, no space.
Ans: 96%
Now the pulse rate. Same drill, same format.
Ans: 75bpm
